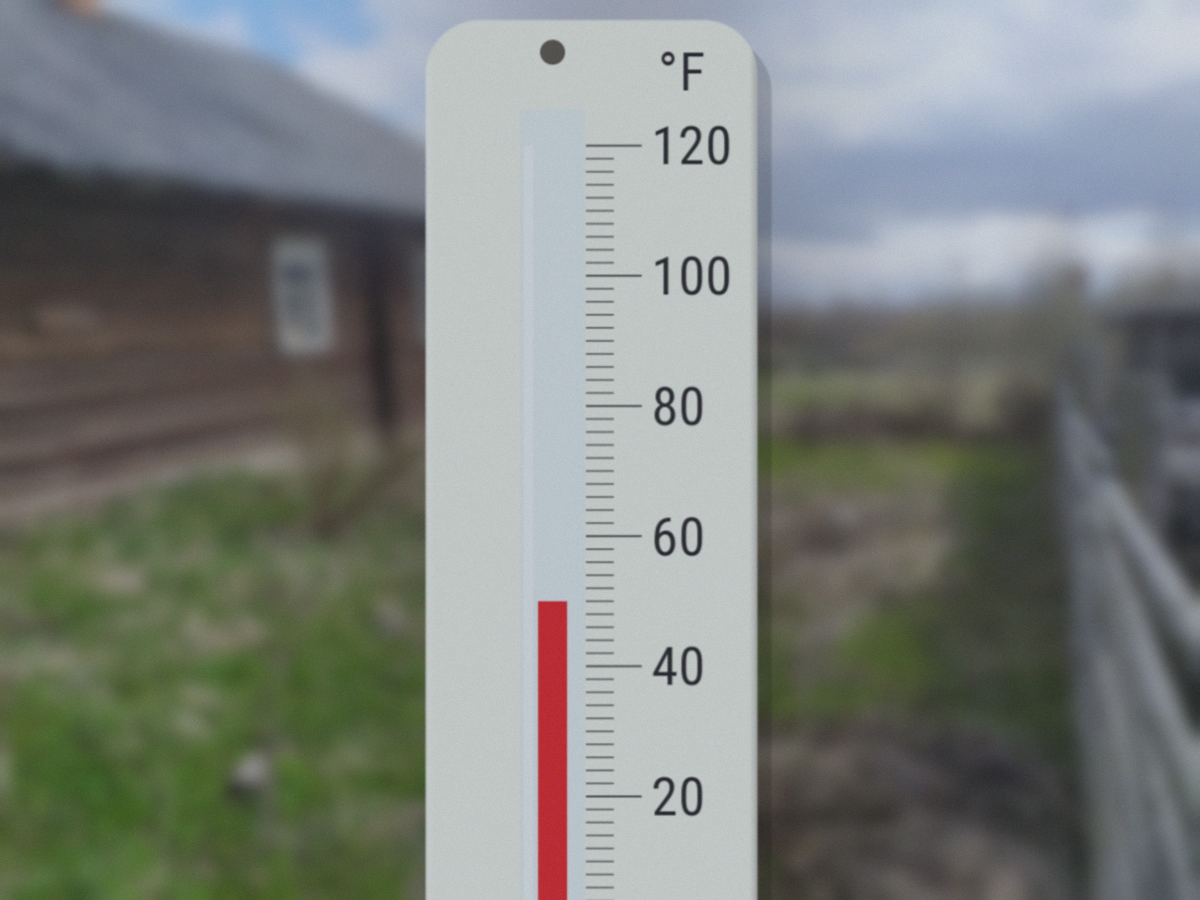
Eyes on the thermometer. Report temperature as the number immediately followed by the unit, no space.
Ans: 50°F
